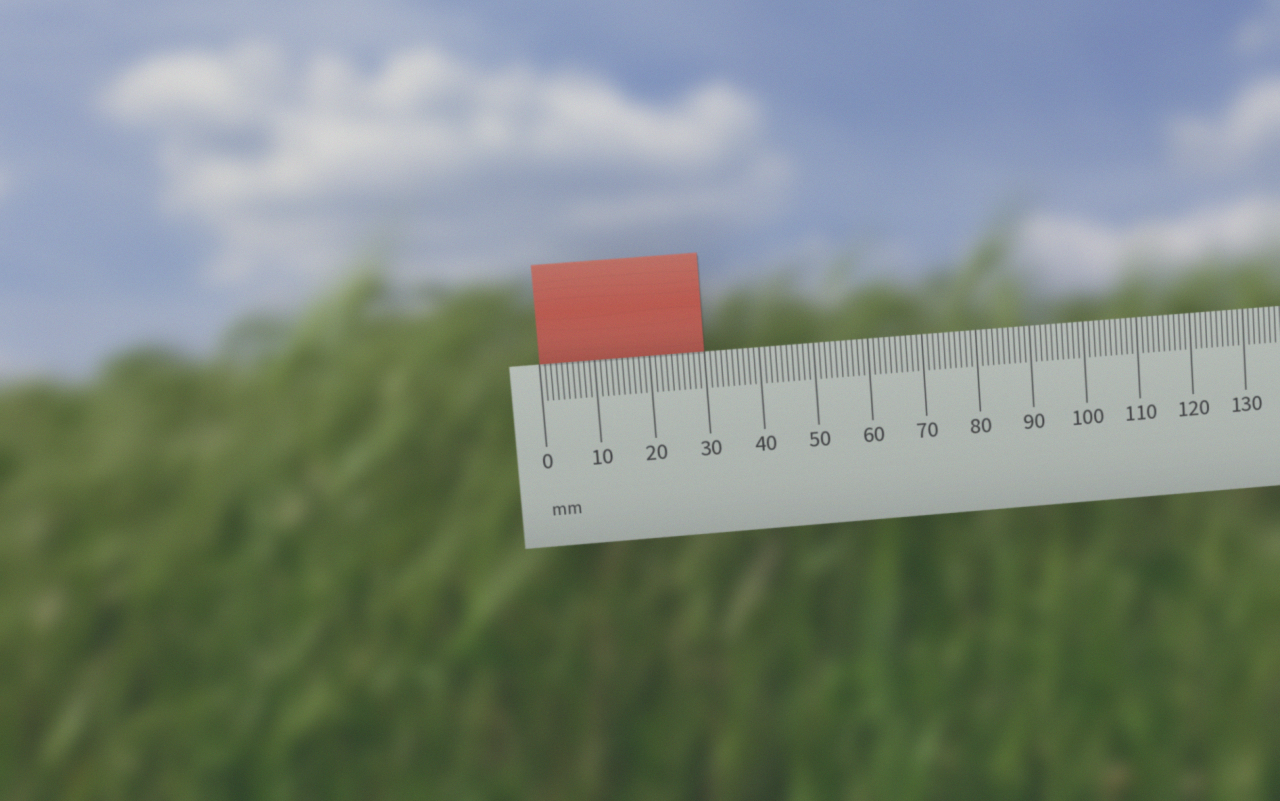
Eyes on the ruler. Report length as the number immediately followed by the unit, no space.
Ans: 30mm
